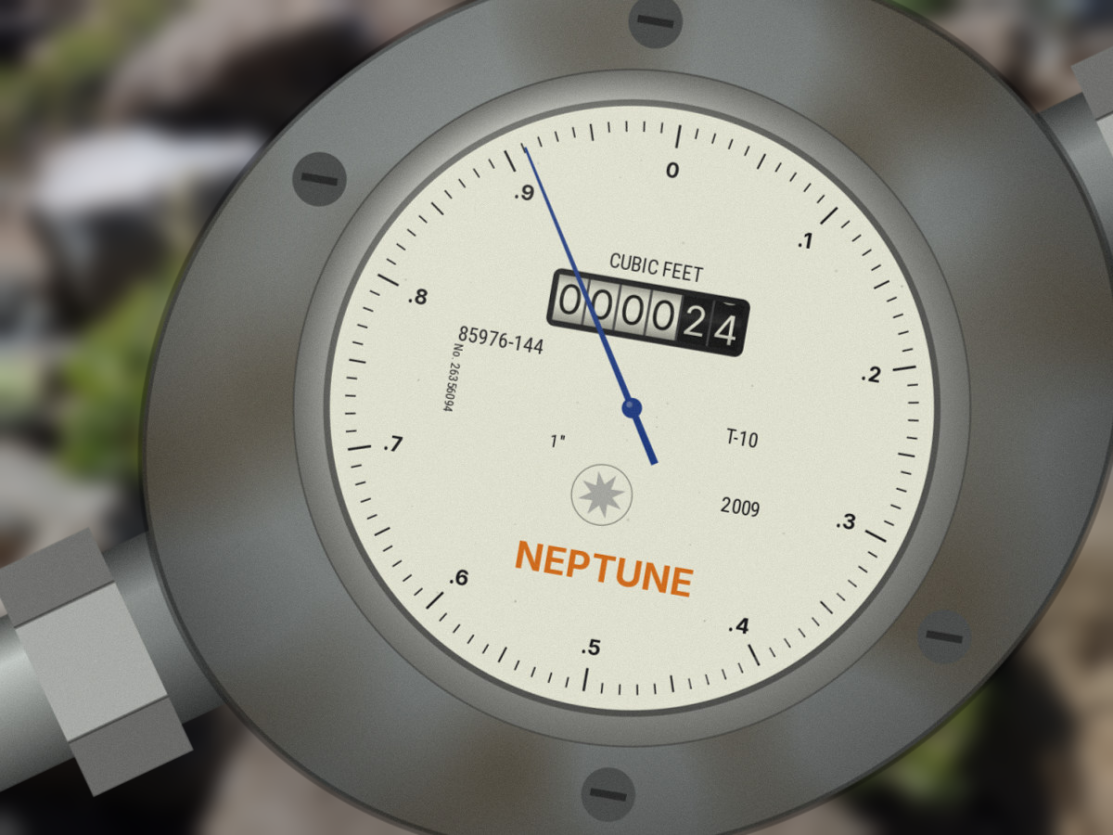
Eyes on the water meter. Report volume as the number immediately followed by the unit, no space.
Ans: 23.91ft³
